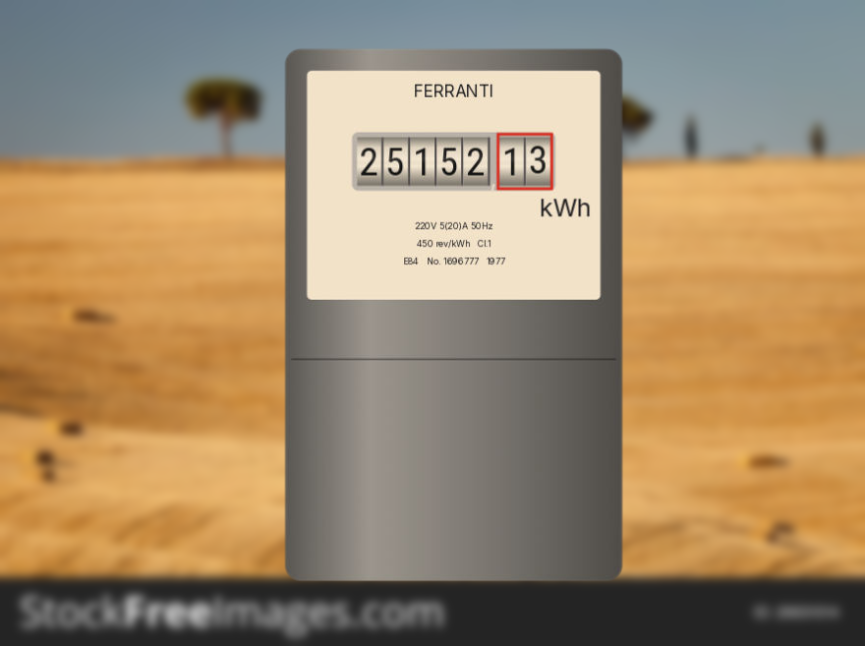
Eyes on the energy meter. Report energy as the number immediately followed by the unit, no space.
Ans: 25152.13kWh
